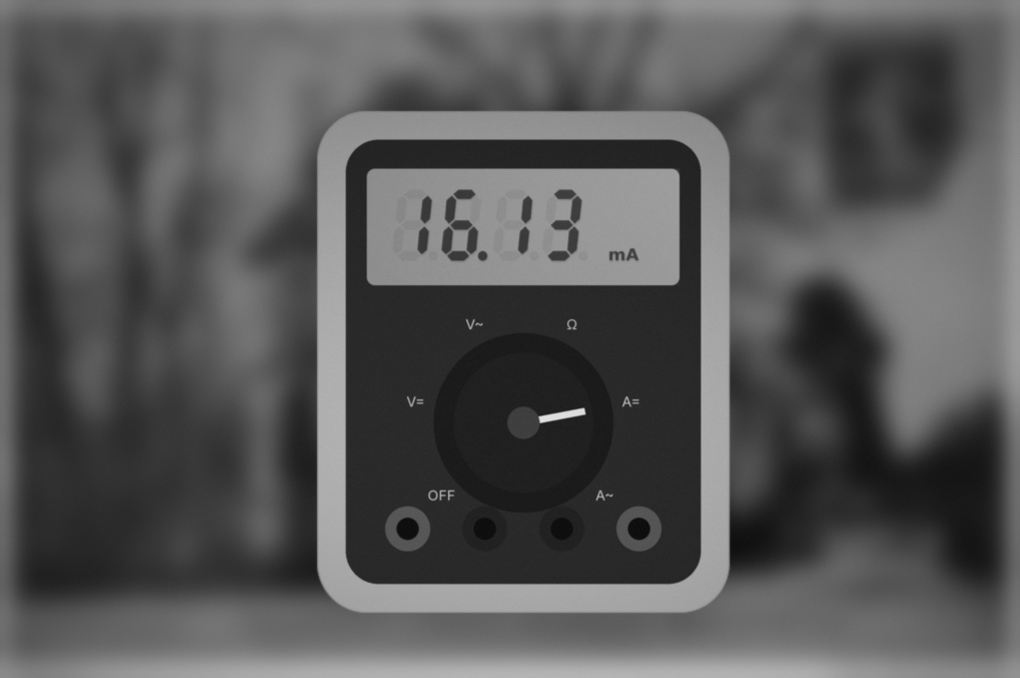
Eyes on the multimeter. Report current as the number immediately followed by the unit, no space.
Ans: 16.13mA
